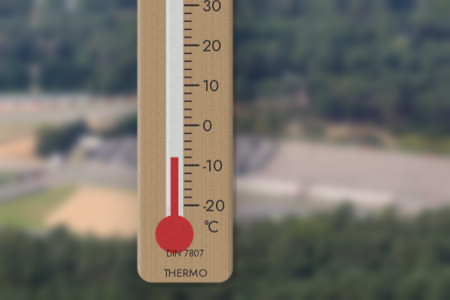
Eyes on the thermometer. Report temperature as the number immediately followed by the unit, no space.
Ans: -8°C
